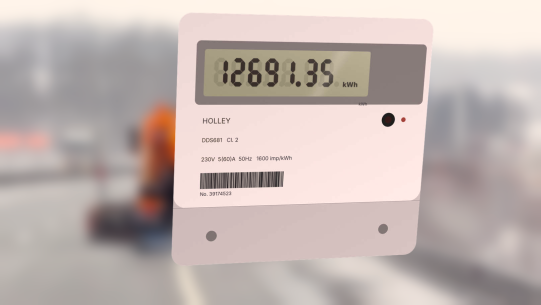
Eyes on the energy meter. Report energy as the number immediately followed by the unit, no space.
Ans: 12691.35kWh
